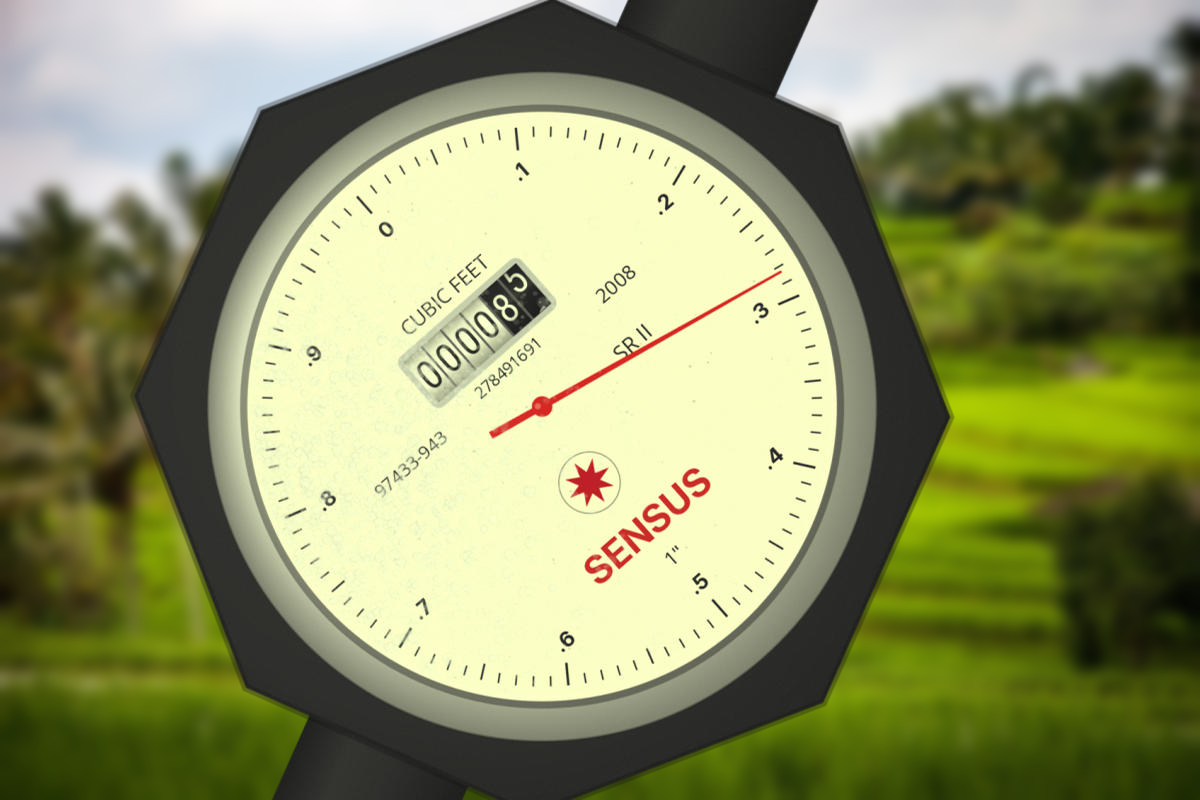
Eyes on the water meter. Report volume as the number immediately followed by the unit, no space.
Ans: 85.28ft³
